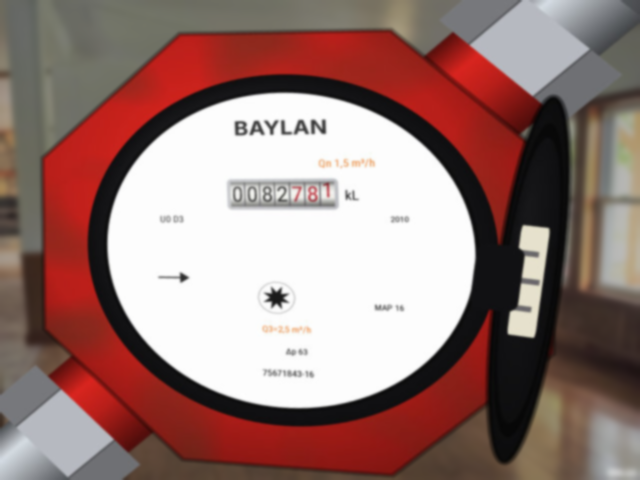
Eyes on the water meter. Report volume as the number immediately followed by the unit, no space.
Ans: 82.781kL
